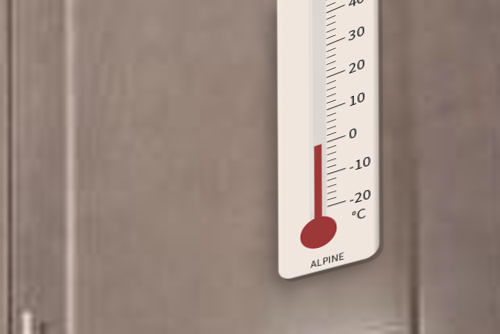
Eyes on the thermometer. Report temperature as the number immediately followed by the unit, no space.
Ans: 0°C
